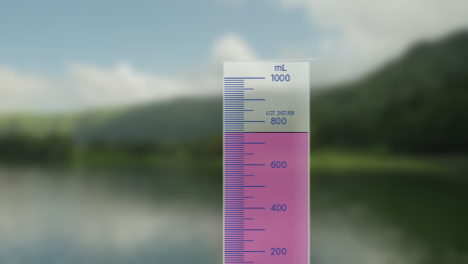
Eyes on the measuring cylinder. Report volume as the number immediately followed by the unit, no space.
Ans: 750mL
